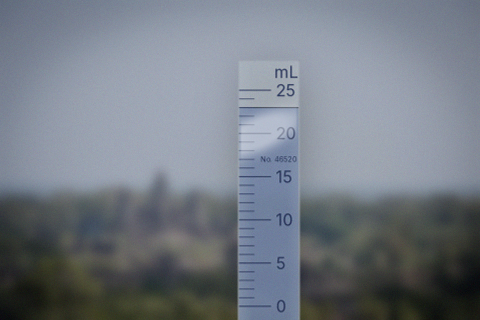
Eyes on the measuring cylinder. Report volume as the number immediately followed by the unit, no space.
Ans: 23mL
